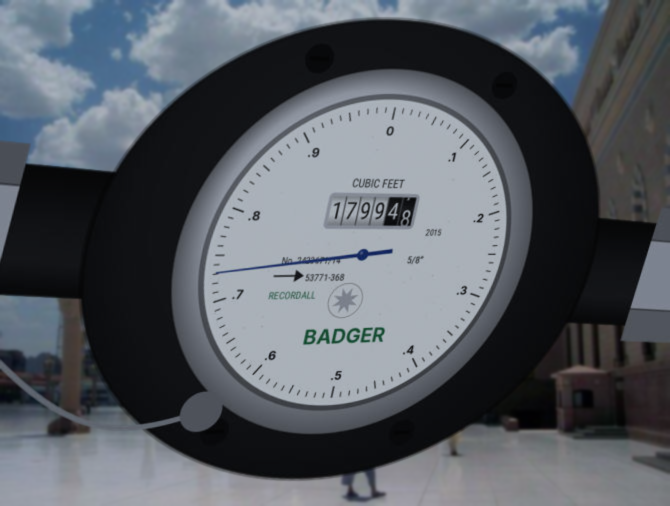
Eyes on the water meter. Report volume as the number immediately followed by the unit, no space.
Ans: 179947.73ft³
